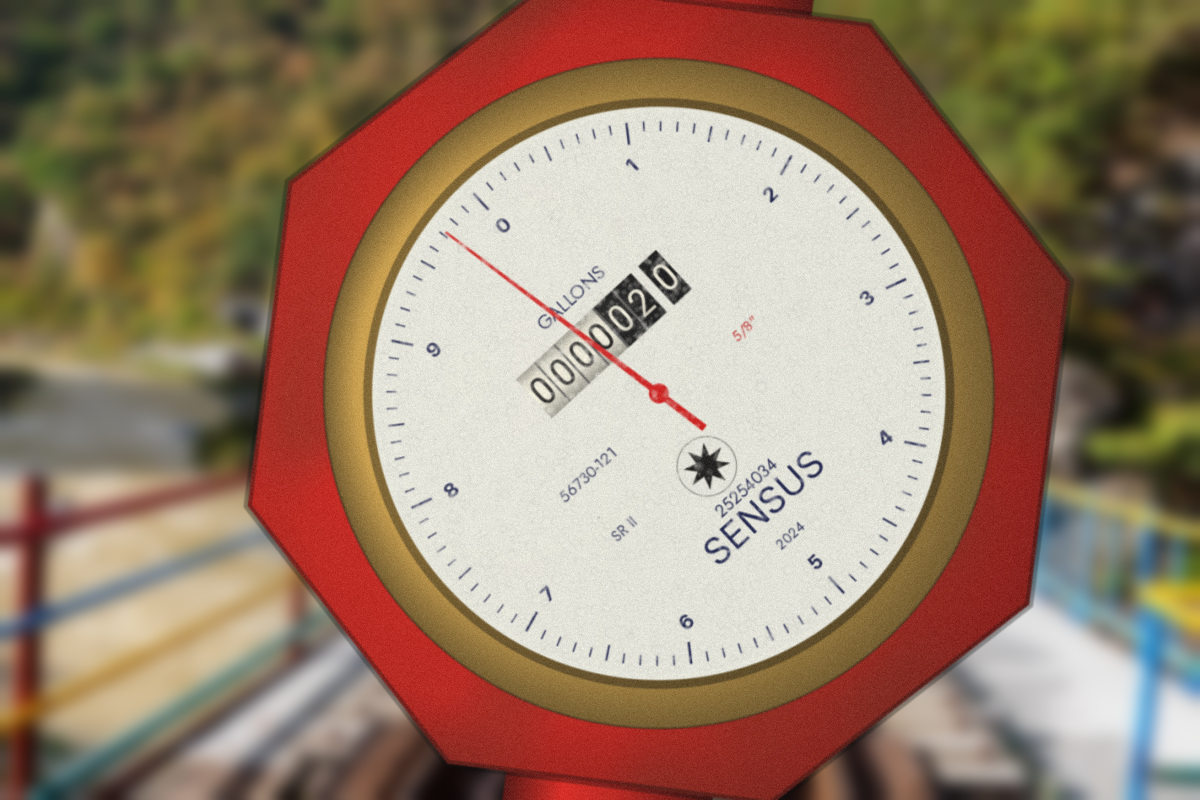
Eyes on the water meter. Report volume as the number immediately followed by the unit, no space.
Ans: 19.7gal
